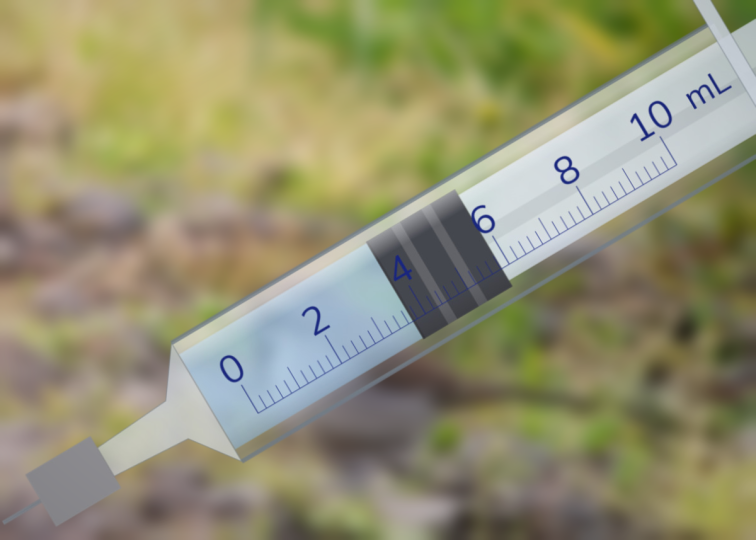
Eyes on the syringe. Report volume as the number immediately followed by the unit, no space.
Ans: 3.7mL
